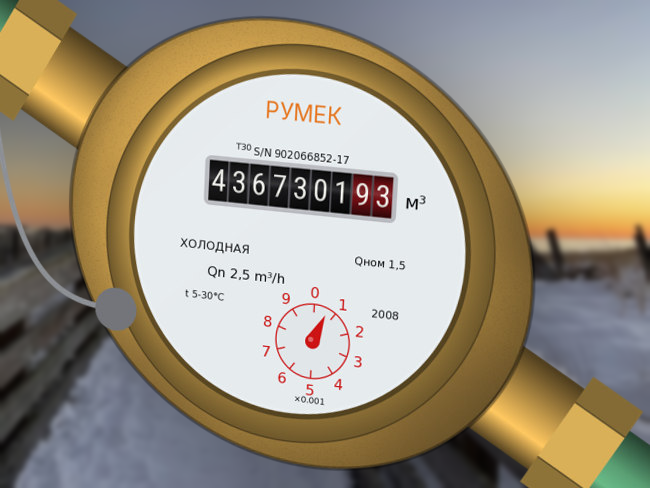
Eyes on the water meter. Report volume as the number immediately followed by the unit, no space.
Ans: 4367301.930m³
